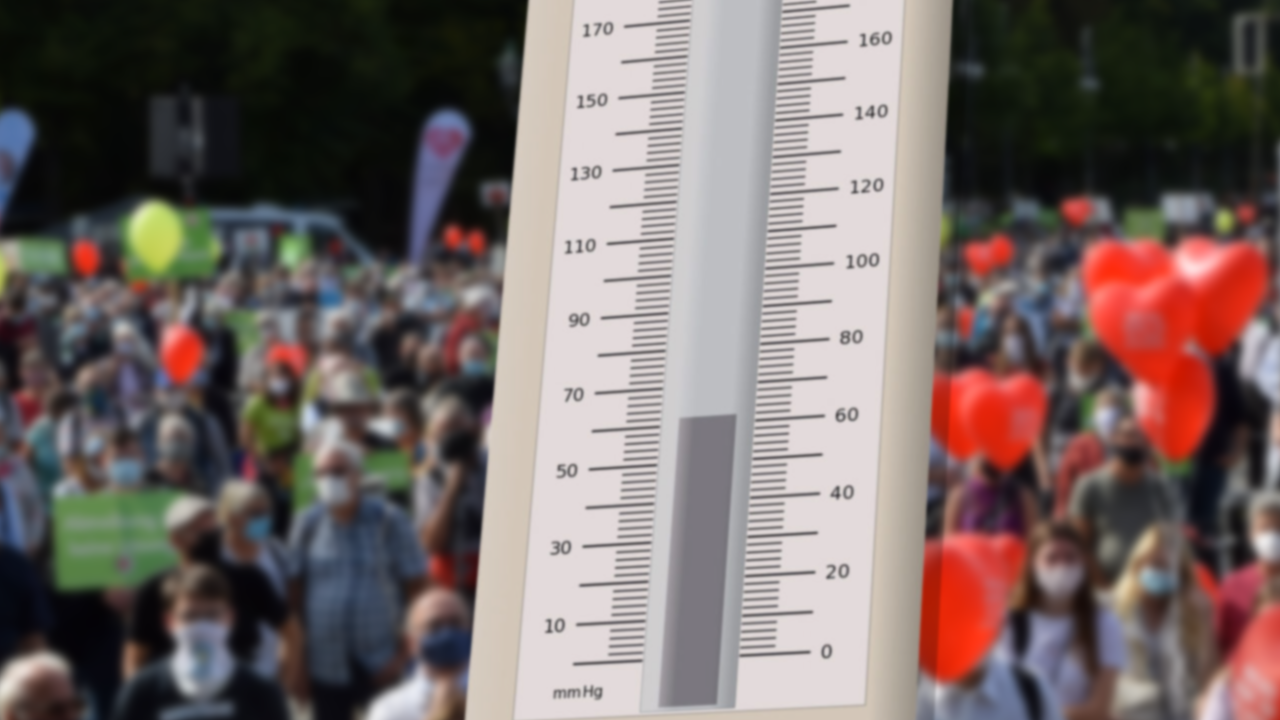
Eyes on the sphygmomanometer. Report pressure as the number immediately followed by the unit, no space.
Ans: 62mmHg
